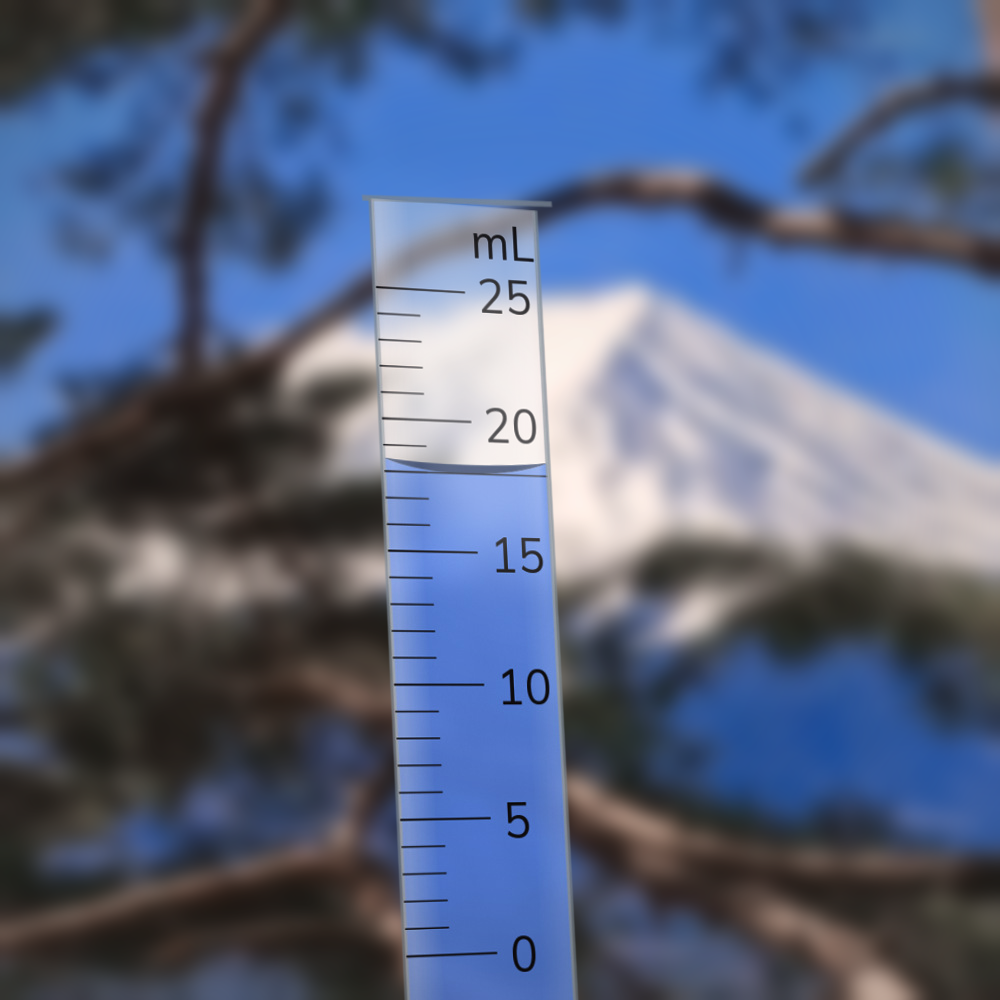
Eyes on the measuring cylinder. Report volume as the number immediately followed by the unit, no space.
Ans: 18mL
